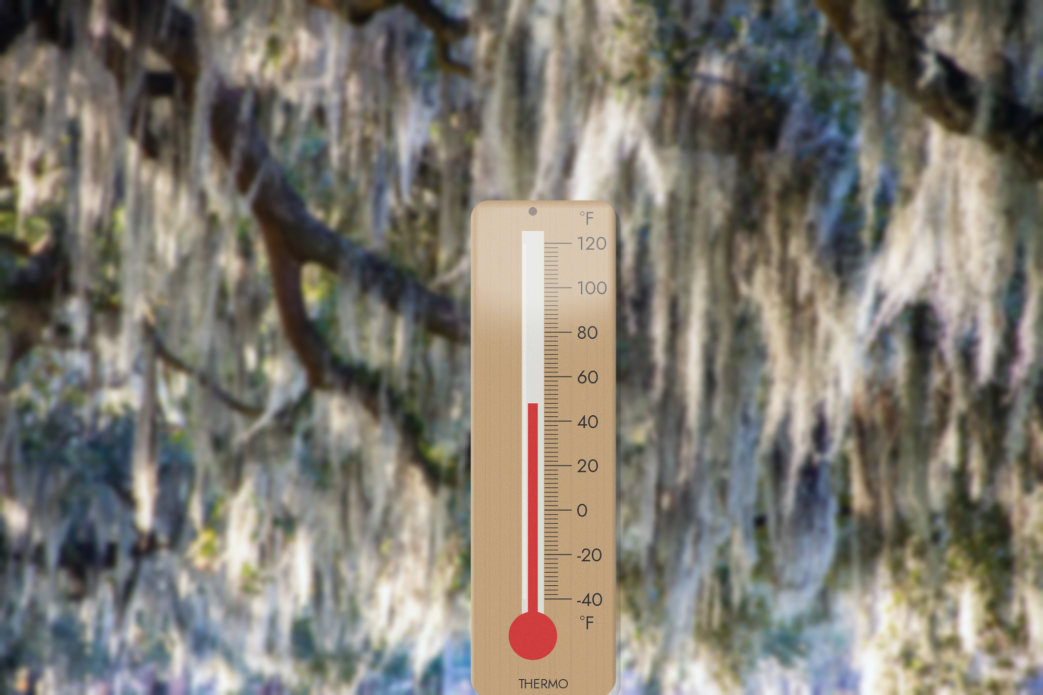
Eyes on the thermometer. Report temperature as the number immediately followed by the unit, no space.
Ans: 48°F
